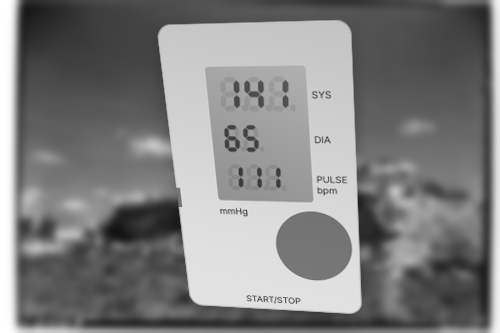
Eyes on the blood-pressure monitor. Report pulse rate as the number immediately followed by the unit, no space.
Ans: 111bpm
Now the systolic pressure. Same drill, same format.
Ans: 141mmHg
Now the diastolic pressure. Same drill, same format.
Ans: 65mmHg
